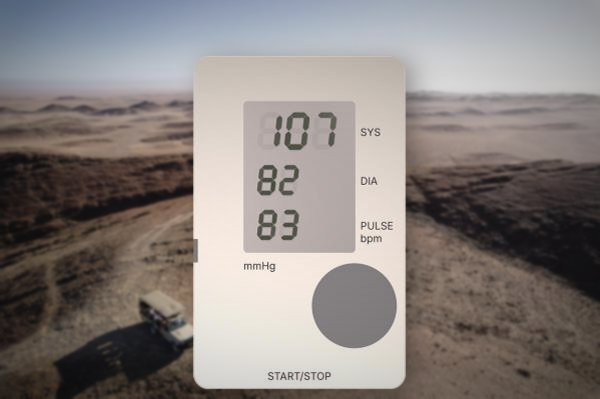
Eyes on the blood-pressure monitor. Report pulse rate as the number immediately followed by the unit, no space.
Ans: 83bpm
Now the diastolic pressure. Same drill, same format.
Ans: 82mmHg
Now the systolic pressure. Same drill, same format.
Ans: 107mmHg
